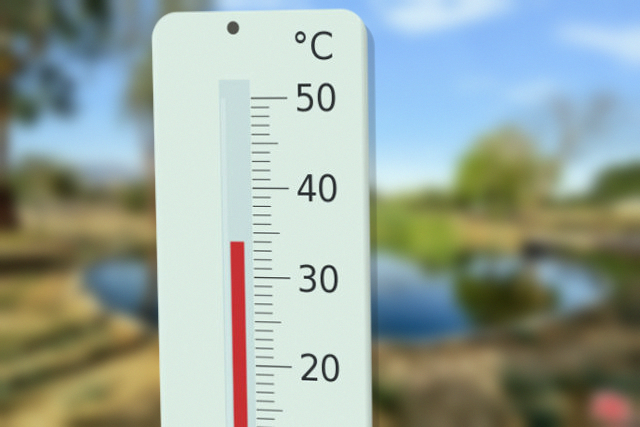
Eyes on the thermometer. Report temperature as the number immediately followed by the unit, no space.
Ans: 34°C
